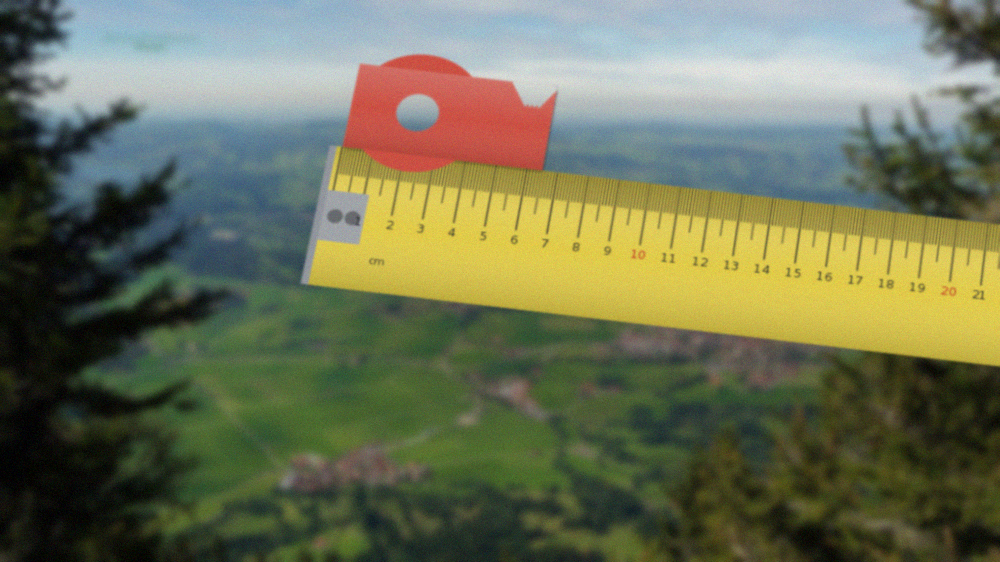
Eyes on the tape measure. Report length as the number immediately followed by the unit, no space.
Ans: 6.5cm
